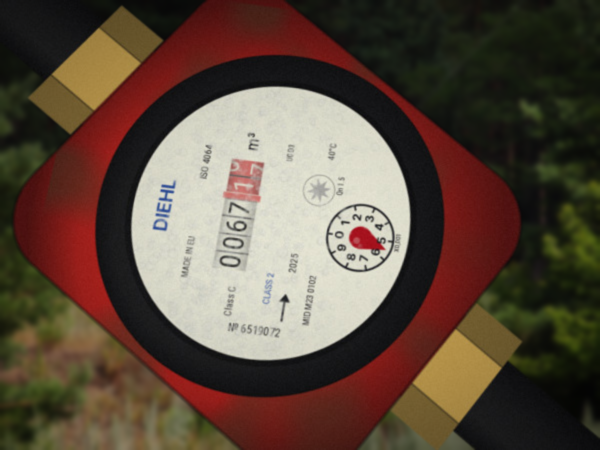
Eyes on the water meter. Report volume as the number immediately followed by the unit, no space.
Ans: 67.165m³
